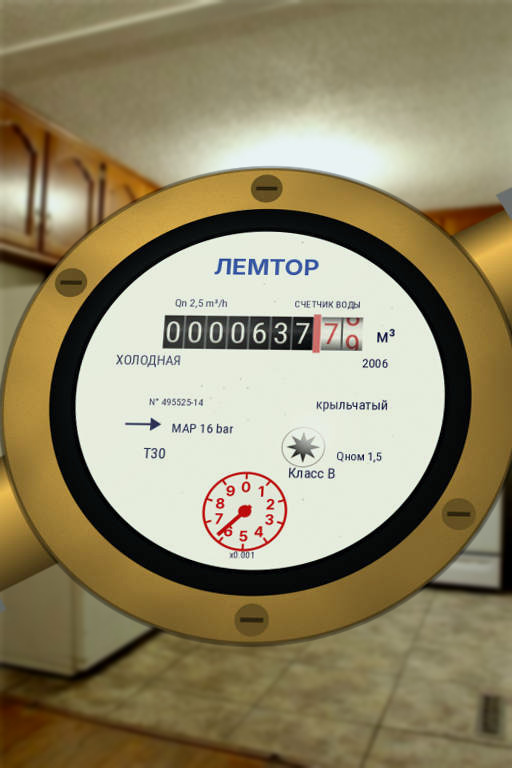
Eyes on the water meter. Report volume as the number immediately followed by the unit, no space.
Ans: 637.786m³
